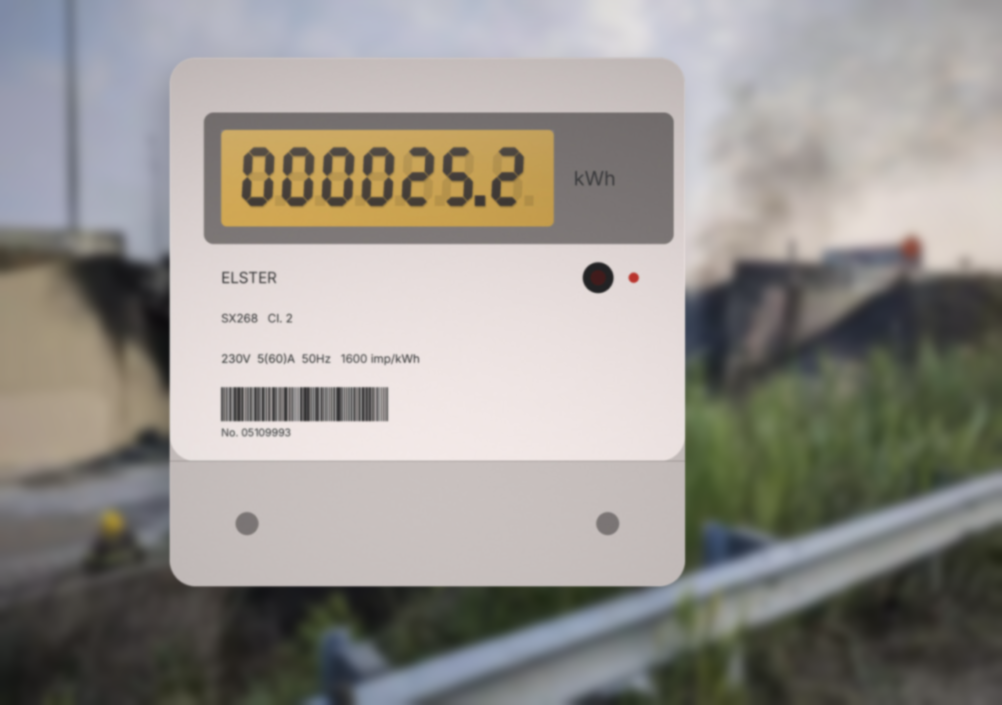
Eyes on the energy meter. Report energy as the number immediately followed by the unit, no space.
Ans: 25.2kWh
